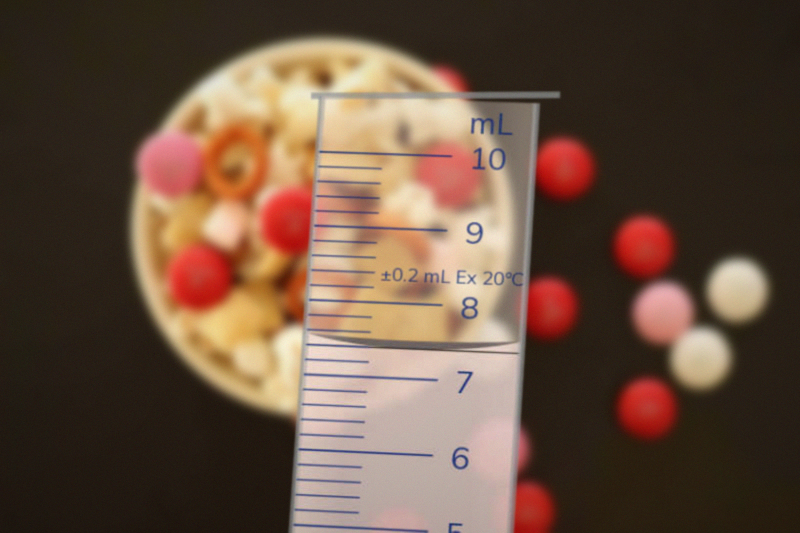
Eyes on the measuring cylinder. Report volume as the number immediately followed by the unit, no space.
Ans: 7.4mL
